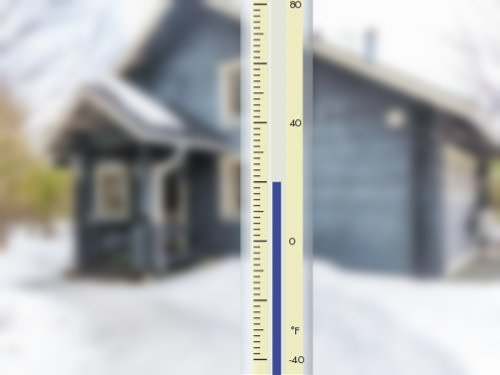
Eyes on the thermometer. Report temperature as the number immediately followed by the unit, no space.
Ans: 20°F
